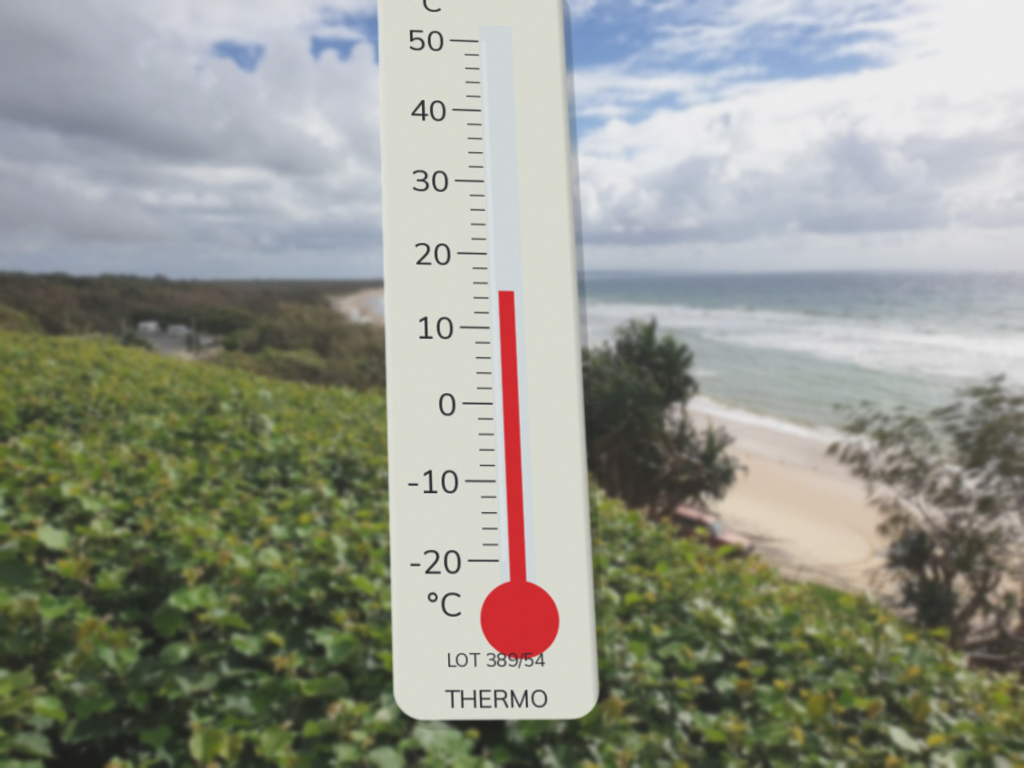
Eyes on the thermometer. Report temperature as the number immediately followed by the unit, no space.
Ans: 15°C
